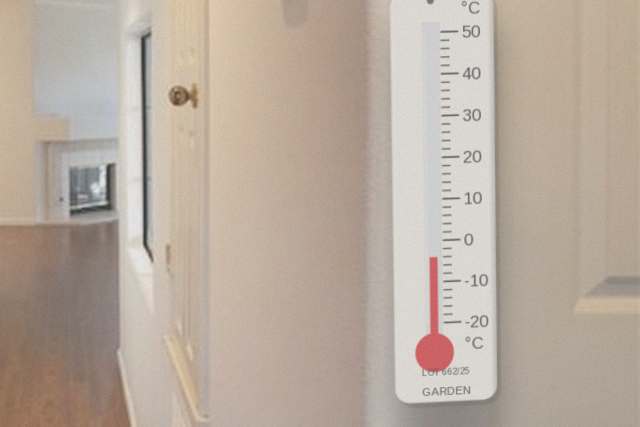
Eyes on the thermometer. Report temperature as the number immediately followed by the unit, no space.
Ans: -4°C
